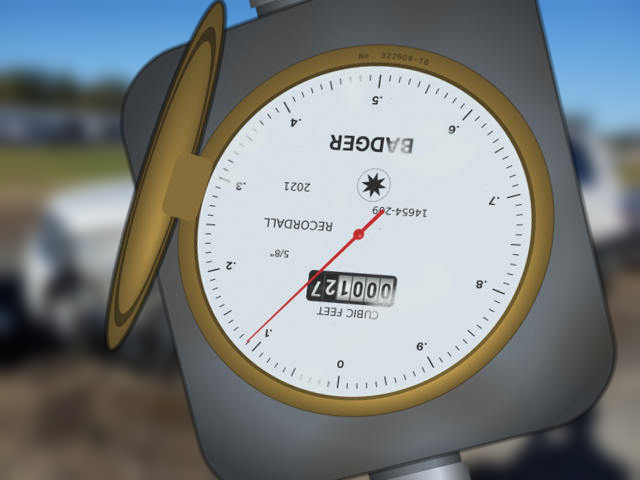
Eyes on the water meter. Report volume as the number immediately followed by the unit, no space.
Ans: 127.11ft³
